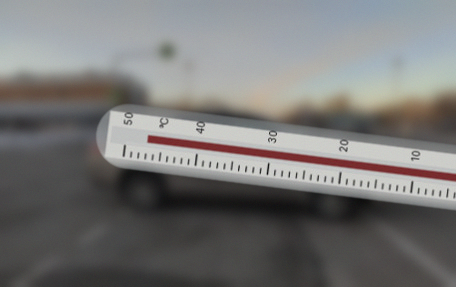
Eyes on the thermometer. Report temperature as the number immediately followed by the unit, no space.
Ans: 47°C
